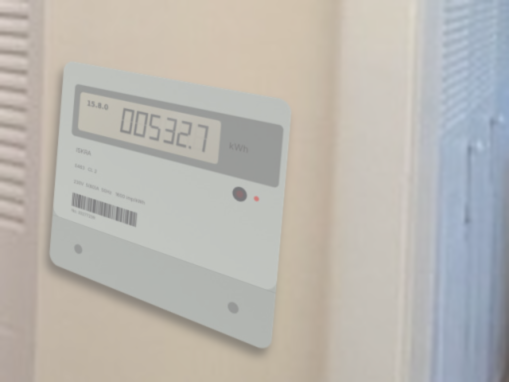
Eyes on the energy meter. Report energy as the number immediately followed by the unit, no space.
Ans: 532.7kWh
